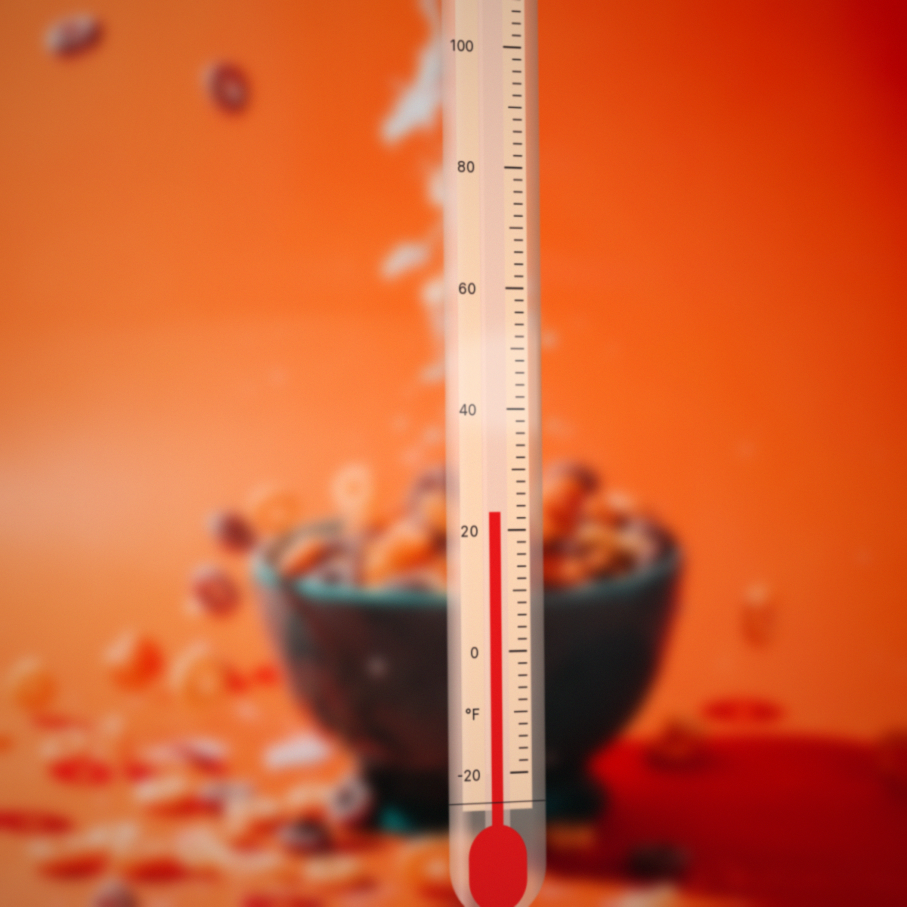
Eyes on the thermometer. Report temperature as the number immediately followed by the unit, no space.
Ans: 23°F
